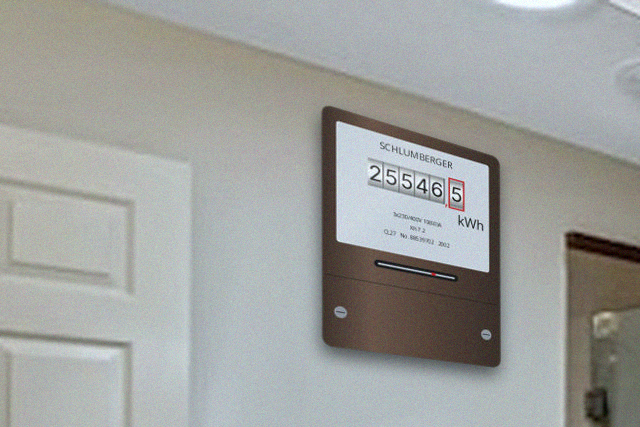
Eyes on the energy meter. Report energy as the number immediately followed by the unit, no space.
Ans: 25546.5kWh
